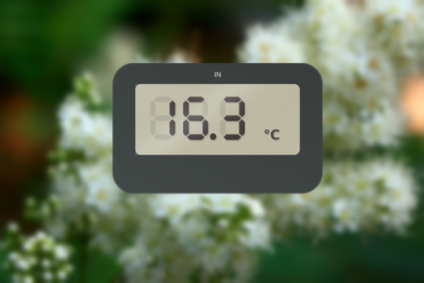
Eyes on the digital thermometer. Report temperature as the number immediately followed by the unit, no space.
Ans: 16.3°C
